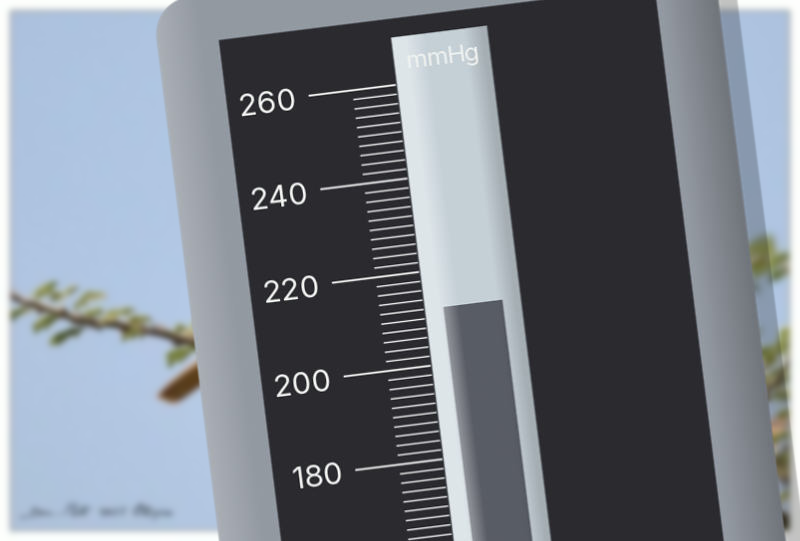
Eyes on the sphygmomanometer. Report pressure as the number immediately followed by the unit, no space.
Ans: 212mmHg
